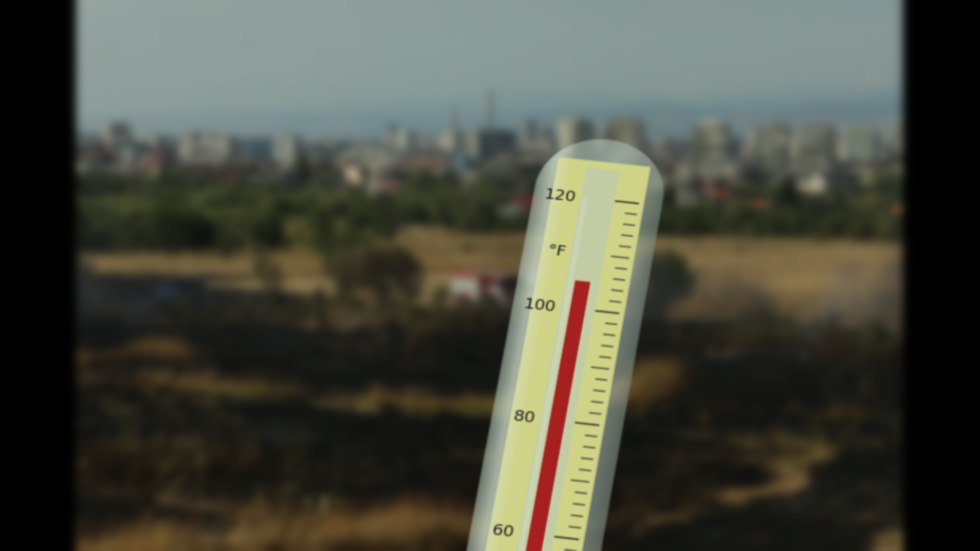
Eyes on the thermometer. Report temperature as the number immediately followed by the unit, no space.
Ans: 105°F
